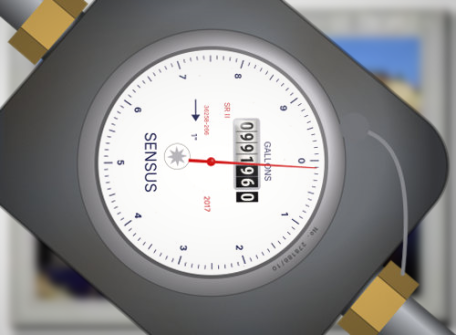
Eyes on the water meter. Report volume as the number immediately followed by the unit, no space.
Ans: 991960.1gal
